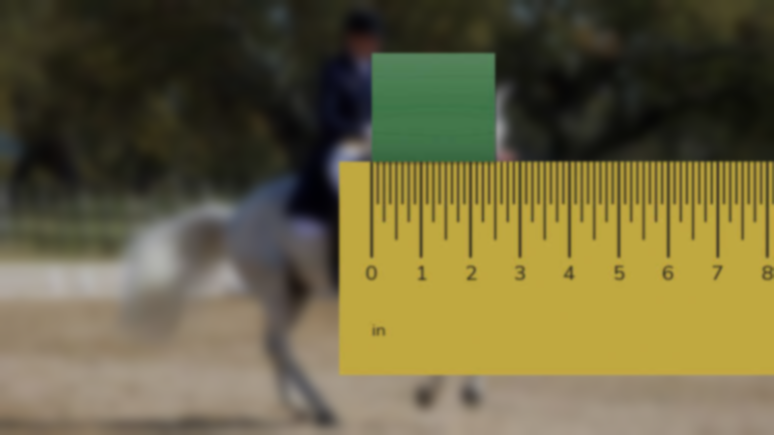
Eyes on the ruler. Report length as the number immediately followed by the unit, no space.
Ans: 2.5in
